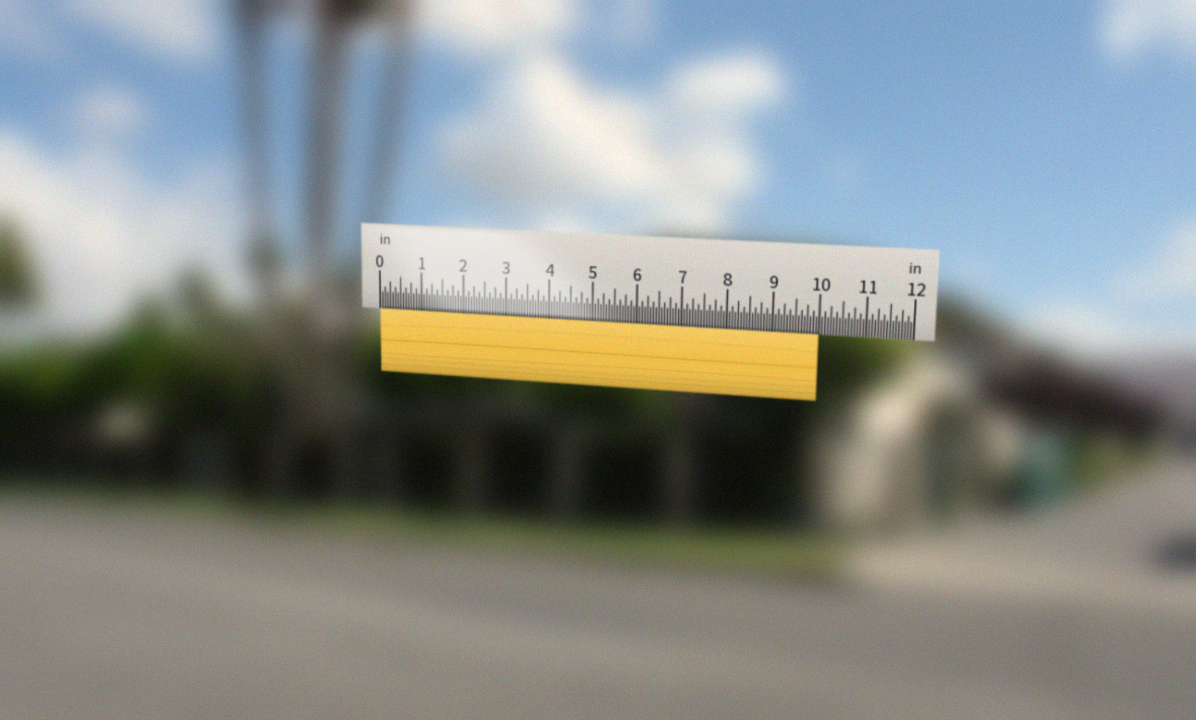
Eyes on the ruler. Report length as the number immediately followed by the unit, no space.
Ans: 10in
